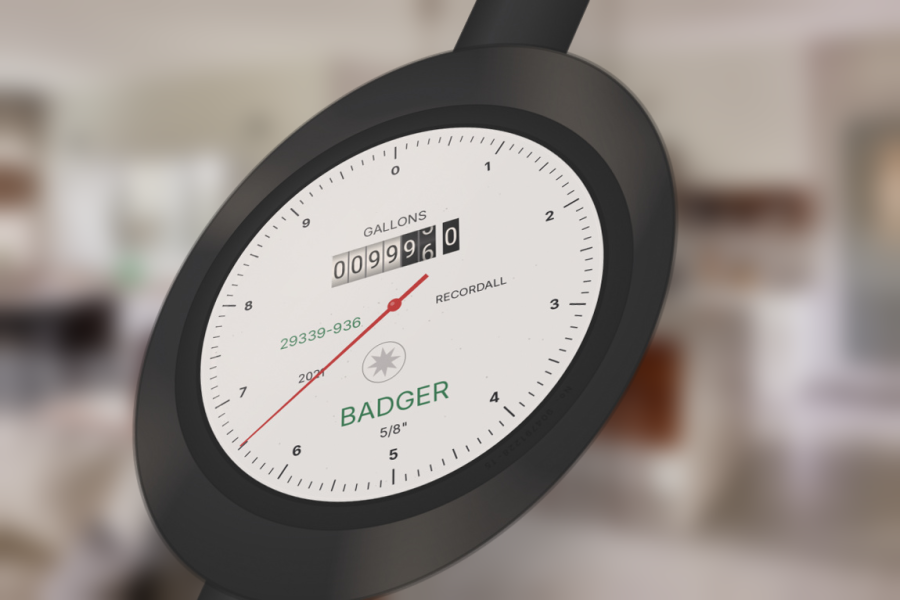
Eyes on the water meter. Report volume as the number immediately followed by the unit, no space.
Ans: 99956.5gal
